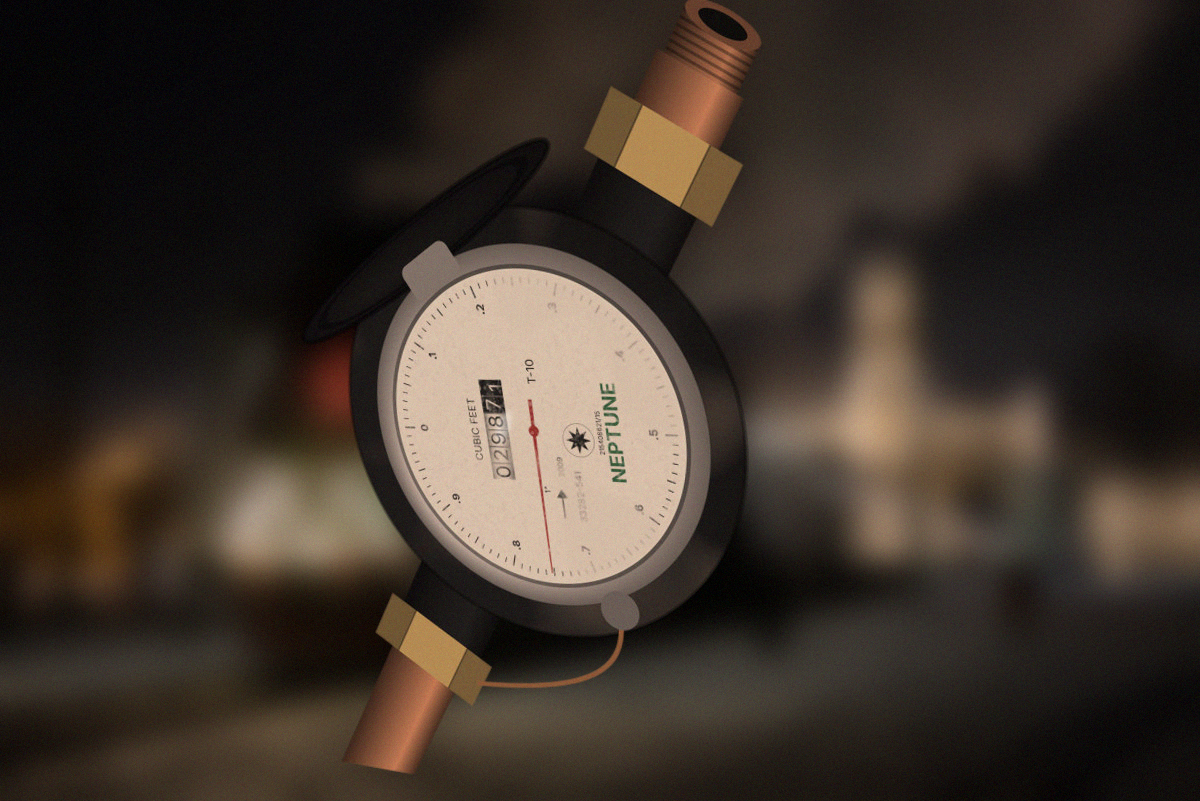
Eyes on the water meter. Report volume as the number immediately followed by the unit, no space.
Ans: 29870.75ft³
